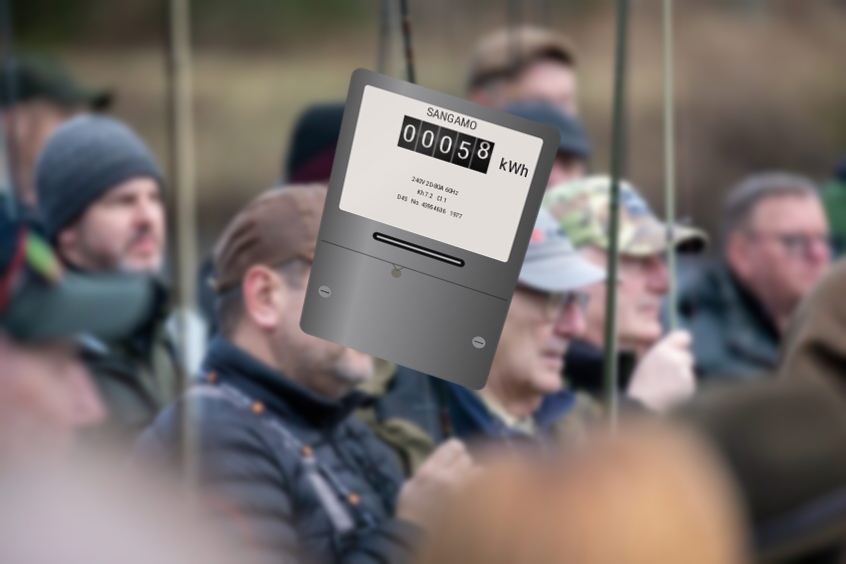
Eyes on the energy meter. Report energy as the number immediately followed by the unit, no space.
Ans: 58kWh
